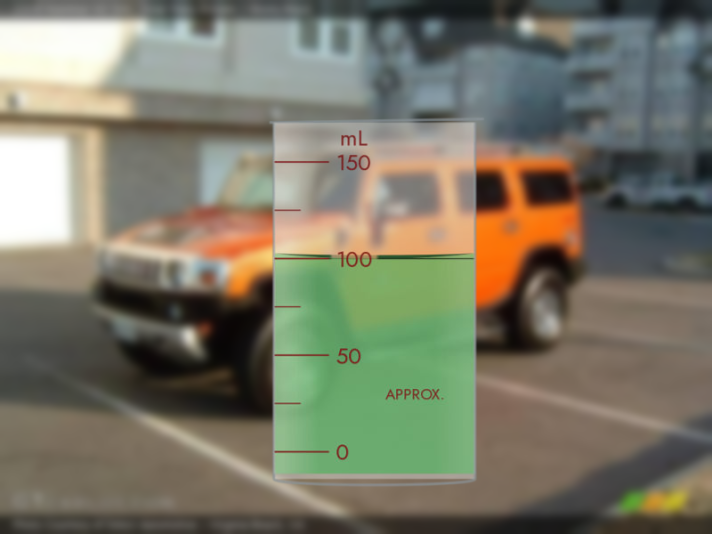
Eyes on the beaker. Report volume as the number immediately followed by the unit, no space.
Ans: 100mL
